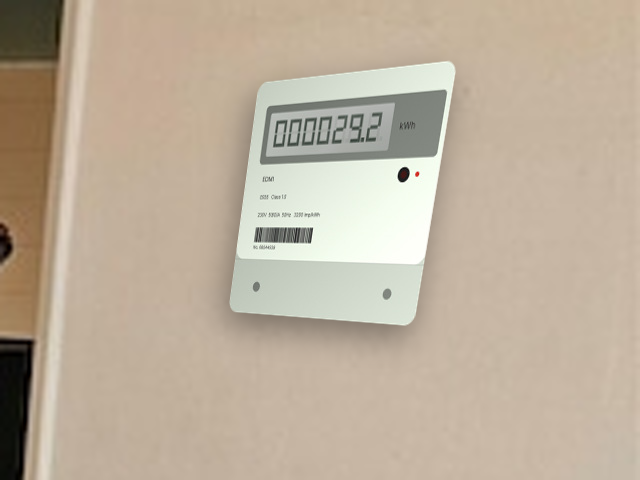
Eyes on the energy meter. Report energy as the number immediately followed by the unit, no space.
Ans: 29.2kWh
